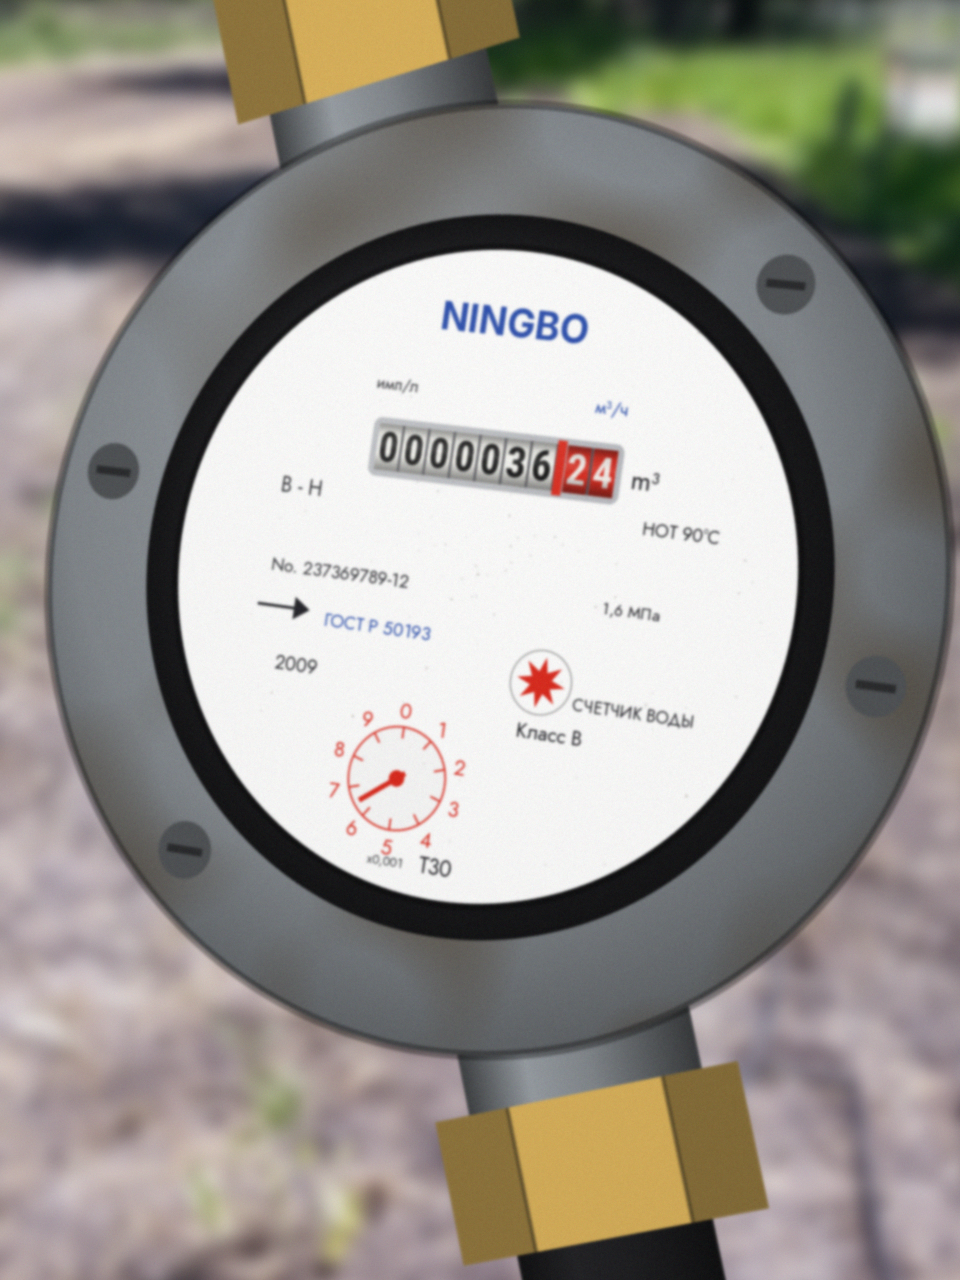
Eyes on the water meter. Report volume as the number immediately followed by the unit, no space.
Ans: 36.246m³
